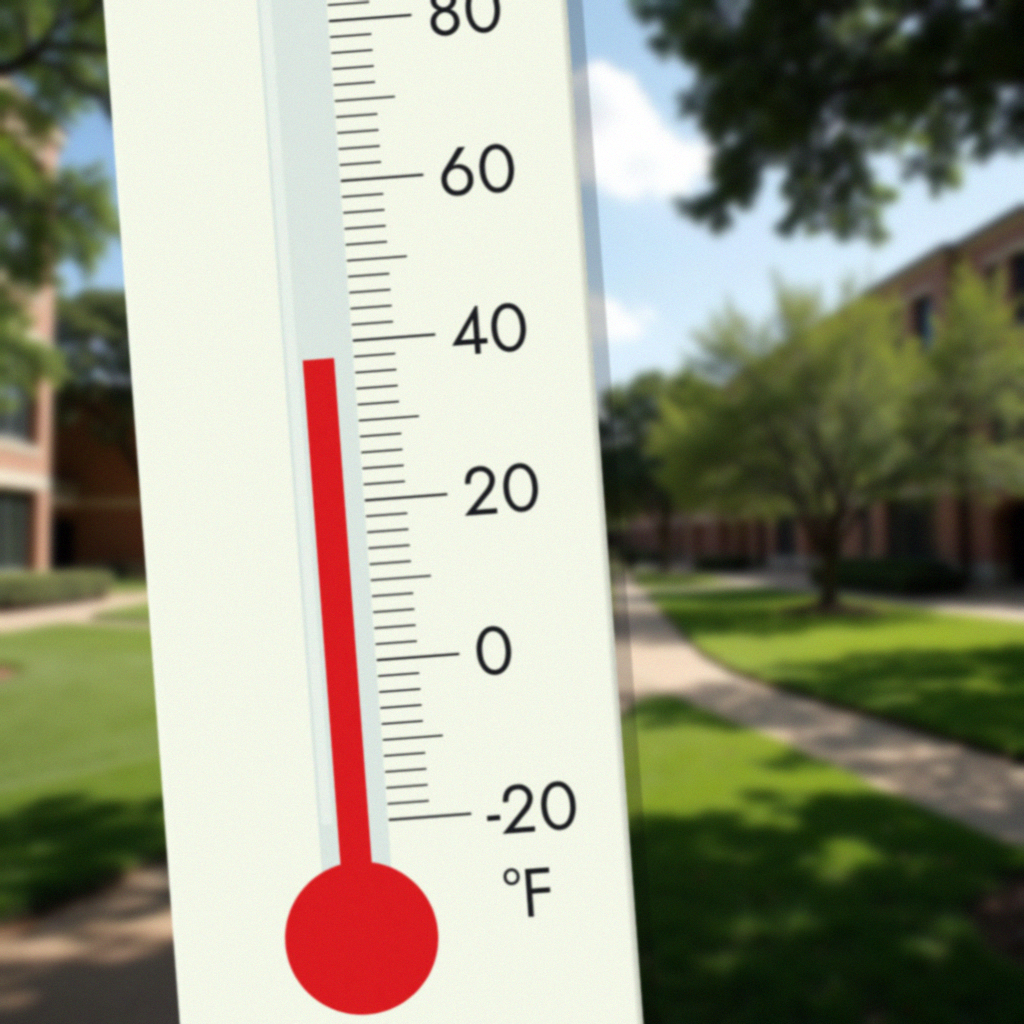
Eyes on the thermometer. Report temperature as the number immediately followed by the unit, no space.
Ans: 38°F
